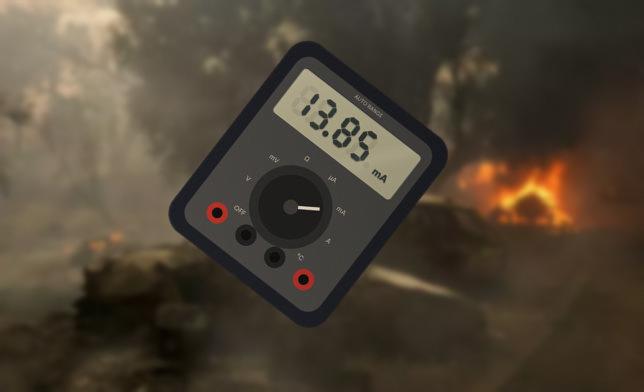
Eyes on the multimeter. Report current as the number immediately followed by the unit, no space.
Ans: 13.85mA
